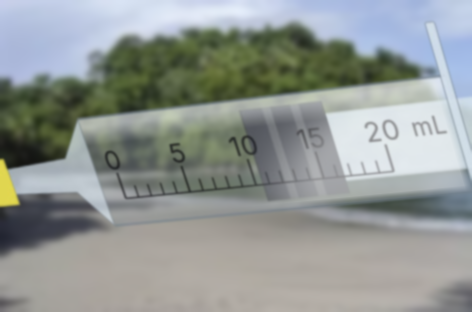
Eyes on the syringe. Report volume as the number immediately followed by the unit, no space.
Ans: 10.5mL
